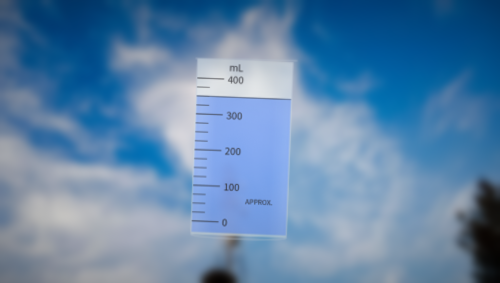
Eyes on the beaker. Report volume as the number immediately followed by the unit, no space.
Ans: 350mL
